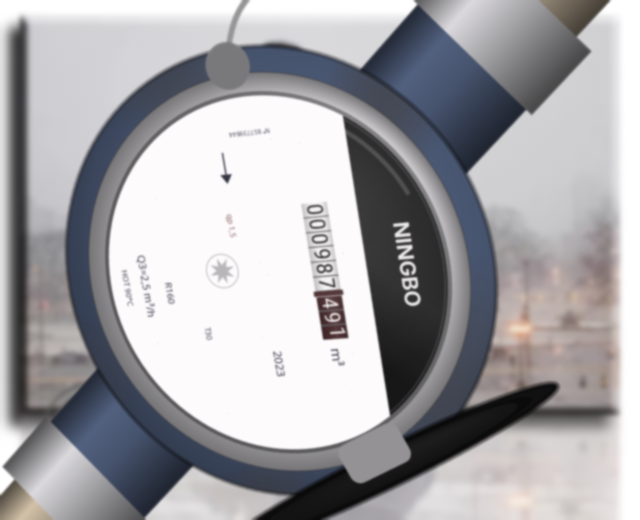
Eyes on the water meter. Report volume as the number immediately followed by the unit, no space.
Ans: 987.491m³
